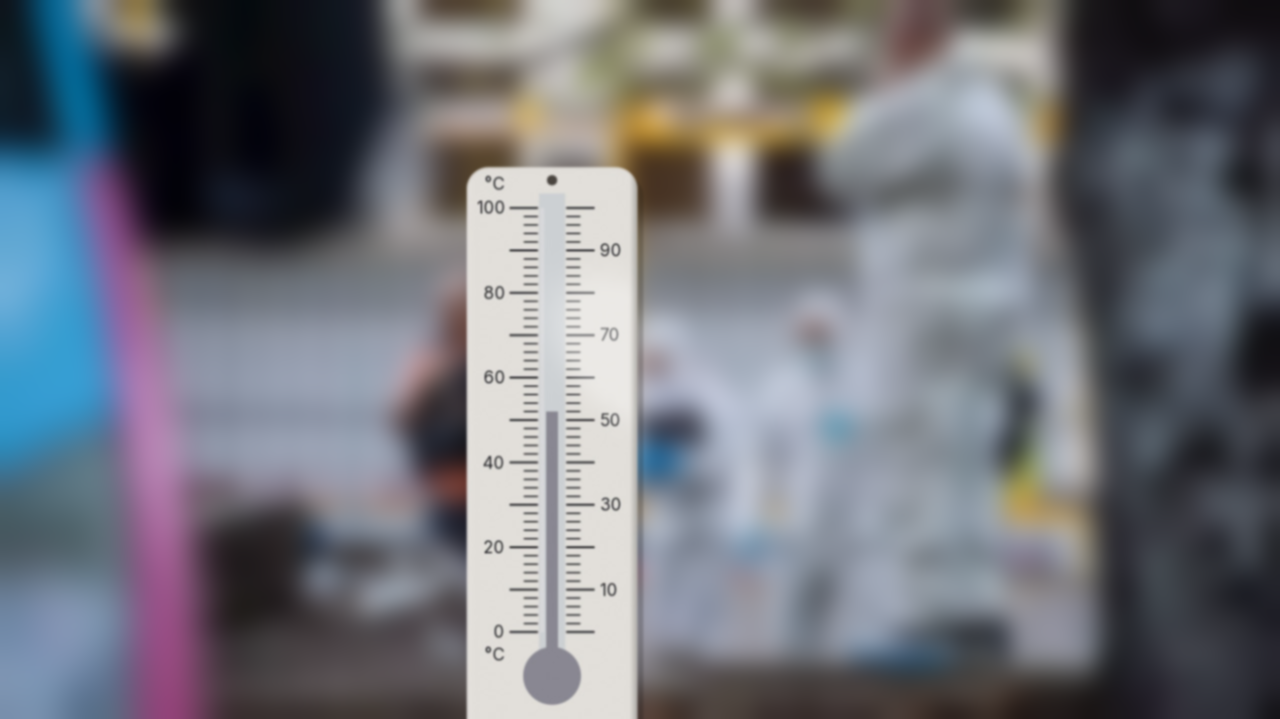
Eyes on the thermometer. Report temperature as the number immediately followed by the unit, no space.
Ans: 52°C
